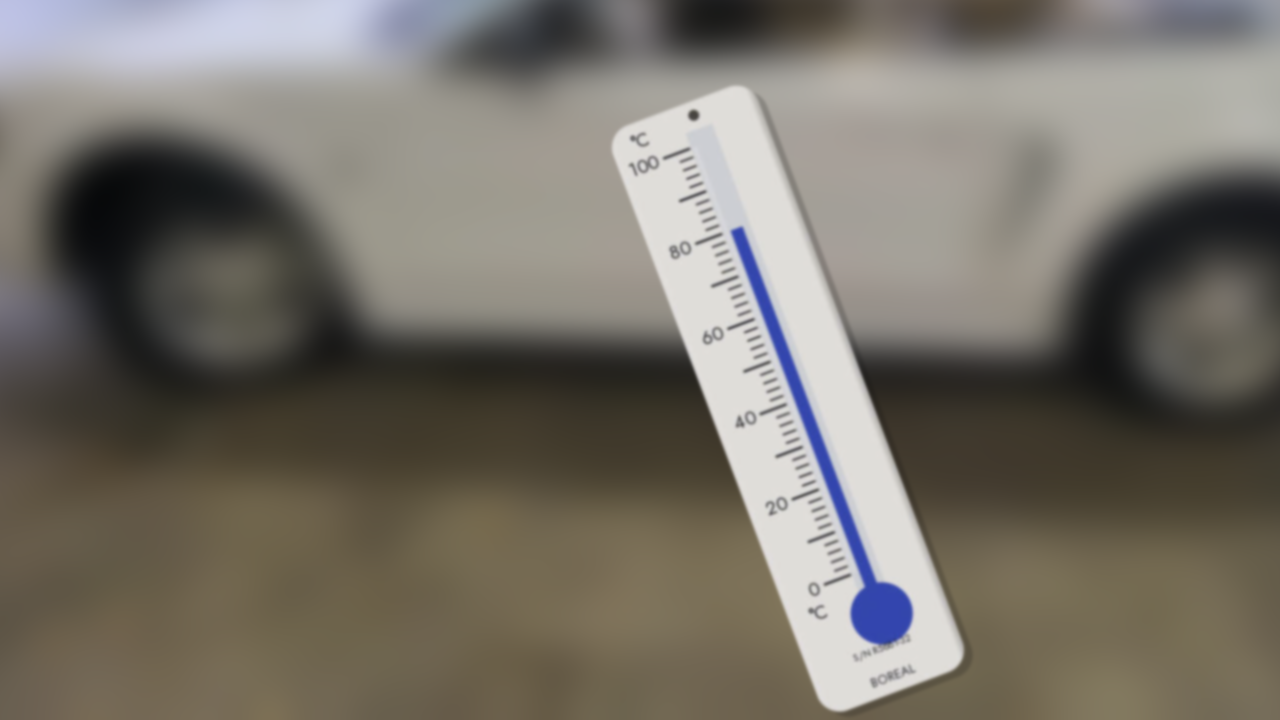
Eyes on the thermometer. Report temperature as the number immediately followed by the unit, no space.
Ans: 80°C
